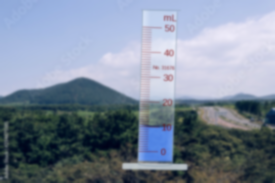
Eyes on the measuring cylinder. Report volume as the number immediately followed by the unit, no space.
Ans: 10mL
